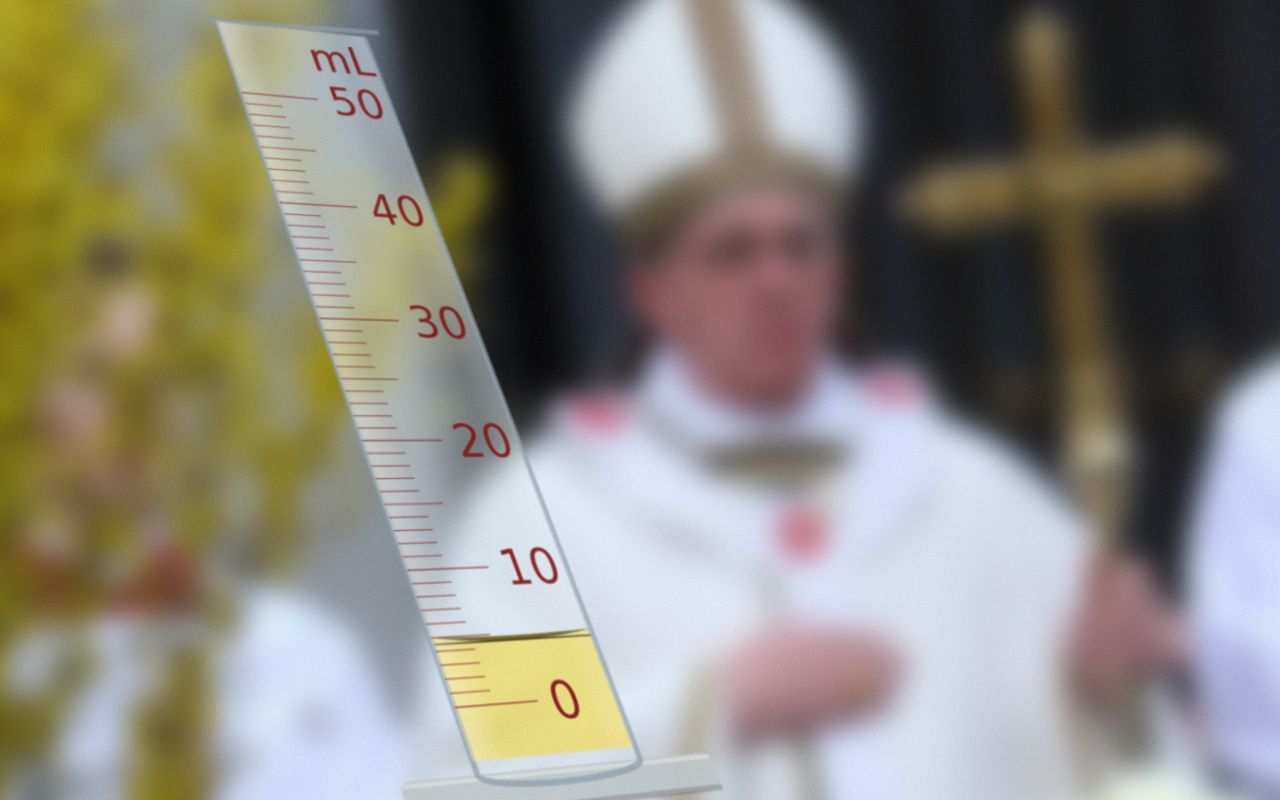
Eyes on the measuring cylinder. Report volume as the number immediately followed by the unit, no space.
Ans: 4.5mL
